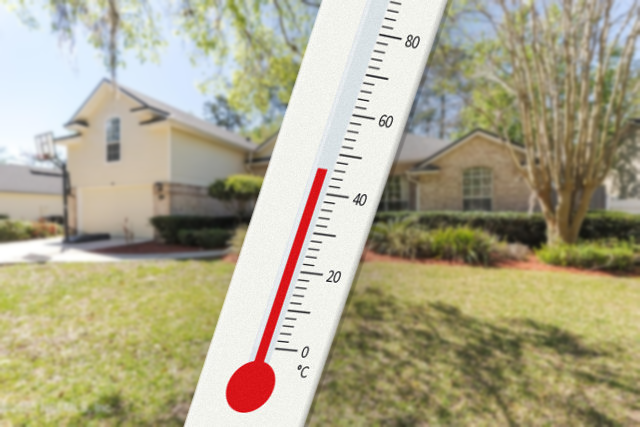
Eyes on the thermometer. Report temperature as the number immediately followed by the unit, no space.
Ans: 46°C
